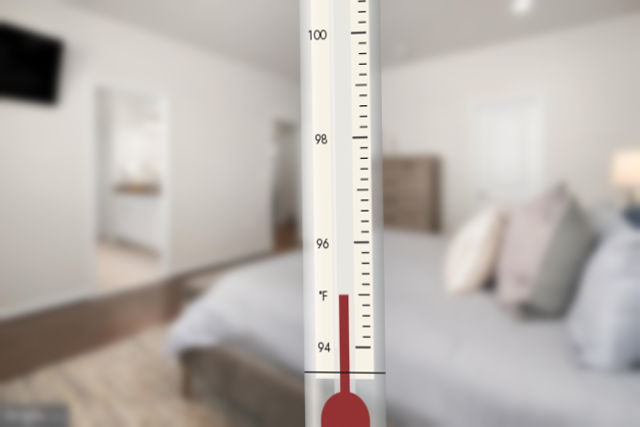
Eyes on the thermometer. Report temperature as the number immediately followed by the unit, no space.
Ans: 95°F
